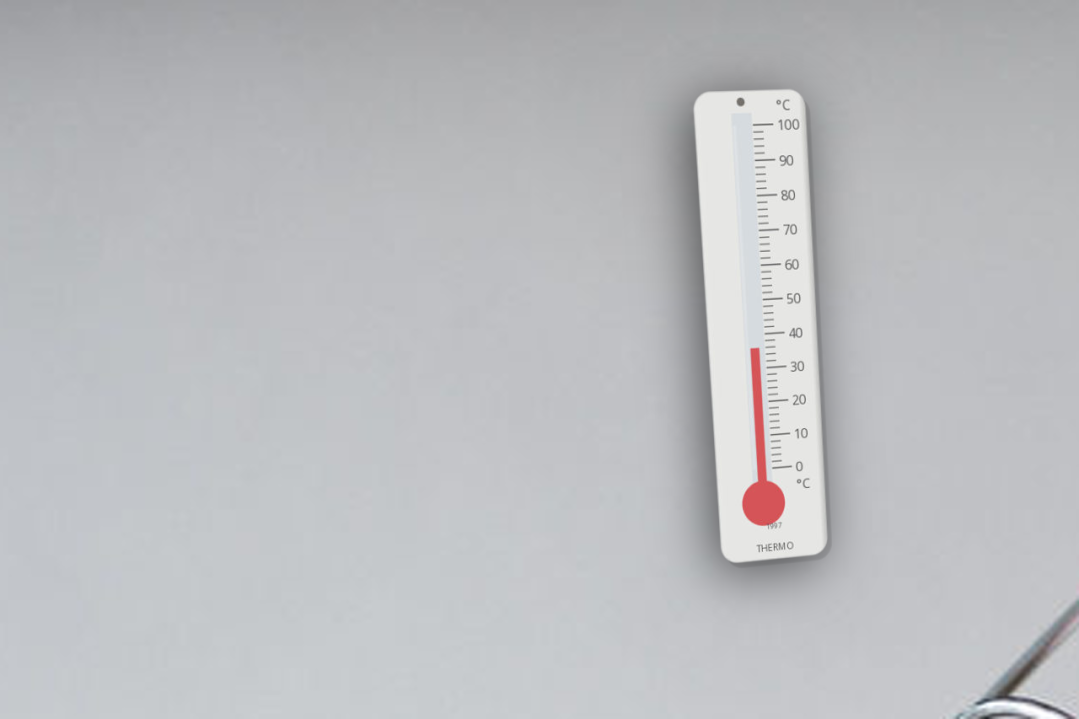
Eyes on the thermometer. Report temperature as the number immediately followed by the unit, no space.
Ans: 36°C
